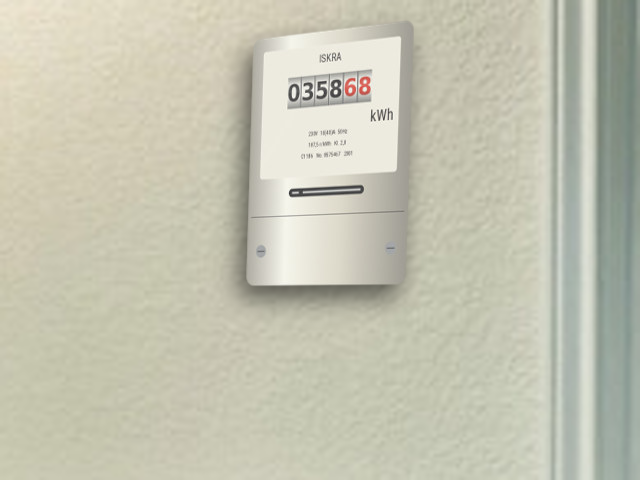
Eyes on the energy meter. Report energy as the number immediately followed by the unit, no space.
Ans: 358.68kWh
